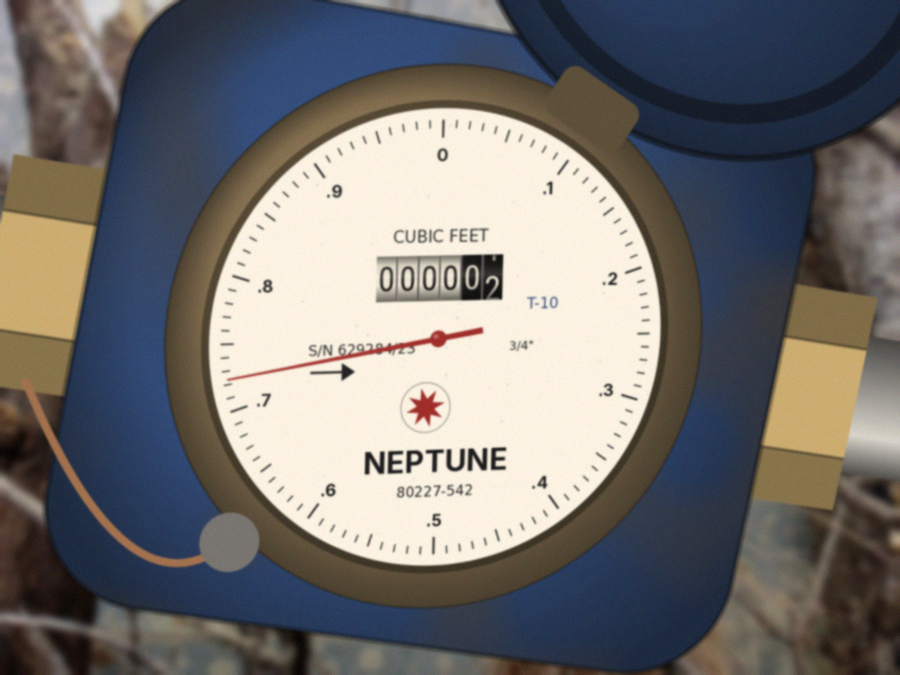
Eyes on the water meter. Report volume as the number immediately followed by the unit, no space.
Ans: 1.72ft³
